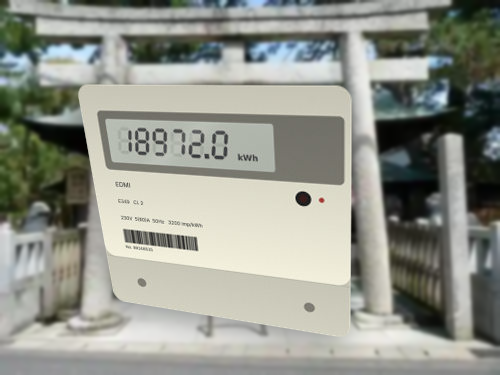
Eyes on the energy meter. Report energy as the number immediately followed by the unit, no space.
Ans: 18972.0kWh
